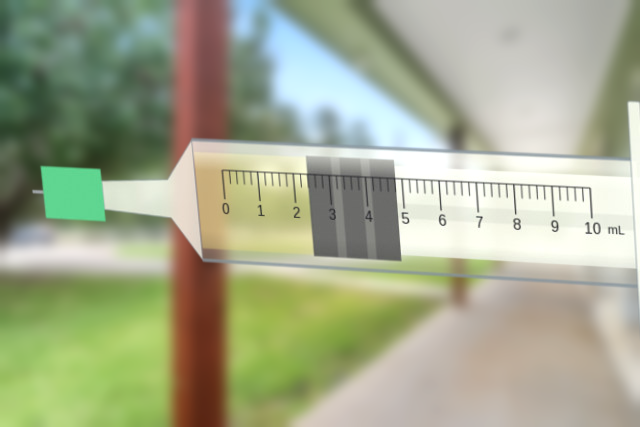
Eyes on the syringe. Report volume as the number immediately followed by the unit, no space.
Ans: 2.4mL
